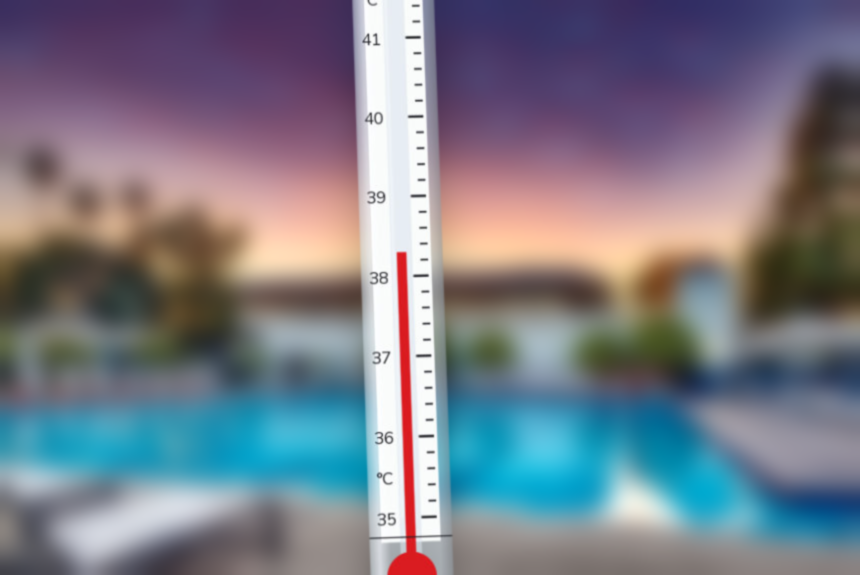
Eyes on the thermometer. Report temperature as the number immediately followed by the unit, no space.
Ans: 38.3°C
